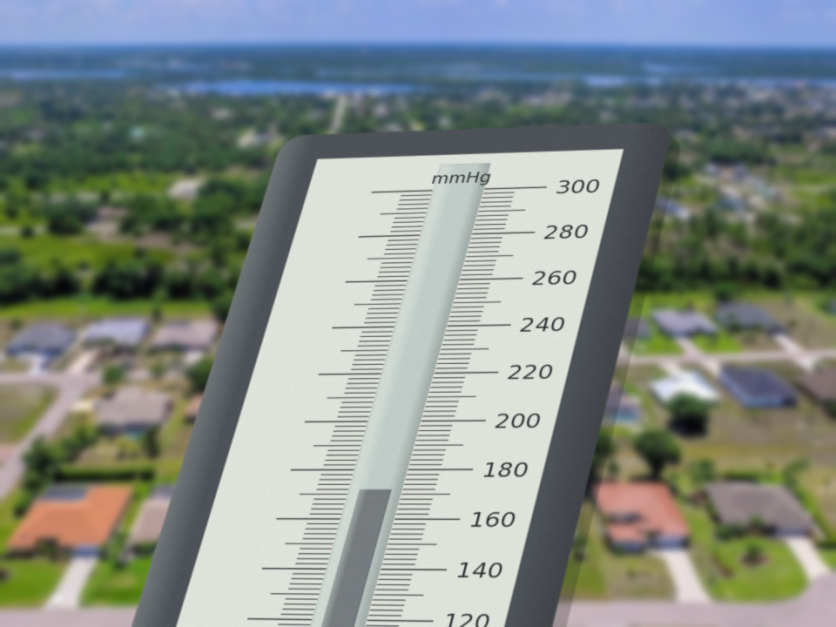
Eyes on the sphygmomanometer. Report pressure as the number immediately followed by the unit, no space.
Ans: 172mmHg
